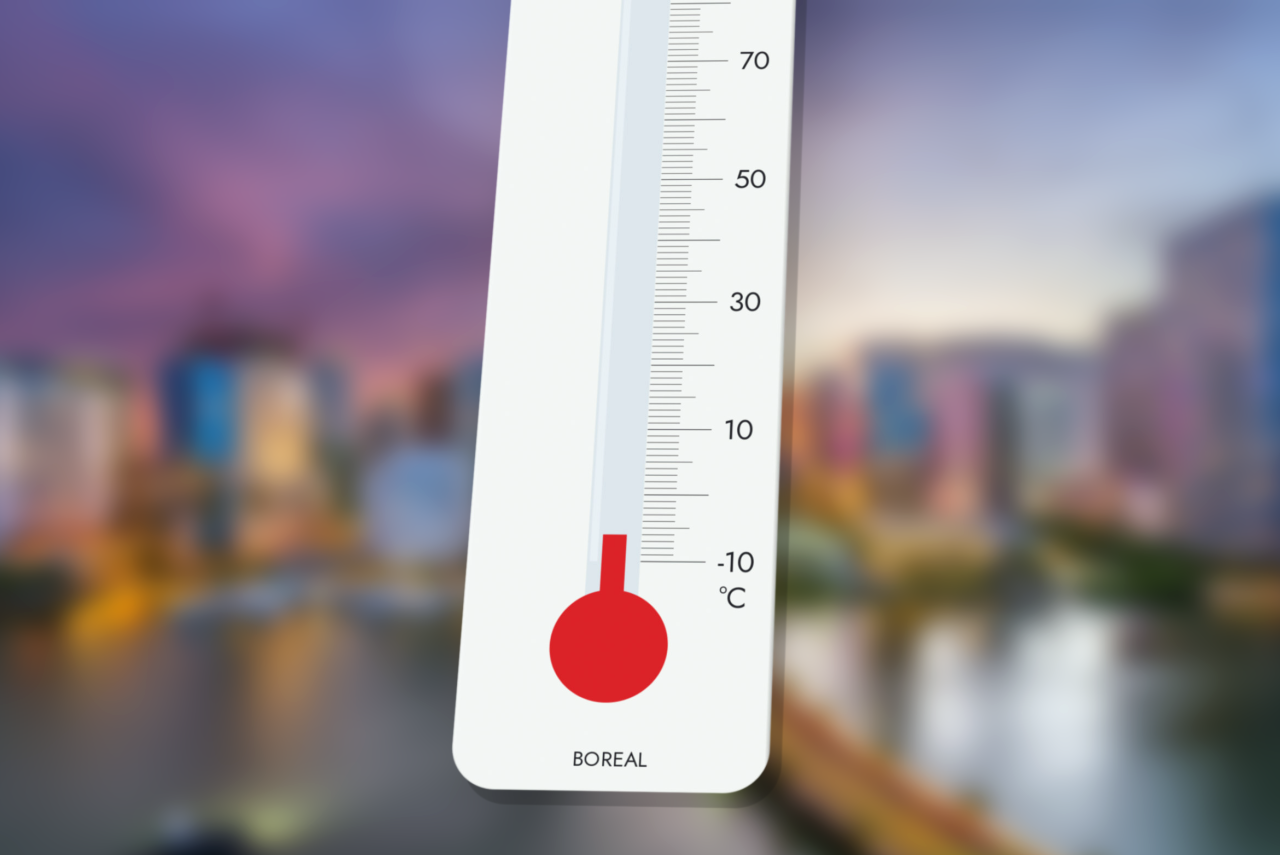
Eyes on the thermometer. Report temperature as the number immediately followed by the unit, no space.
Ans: -6°C
